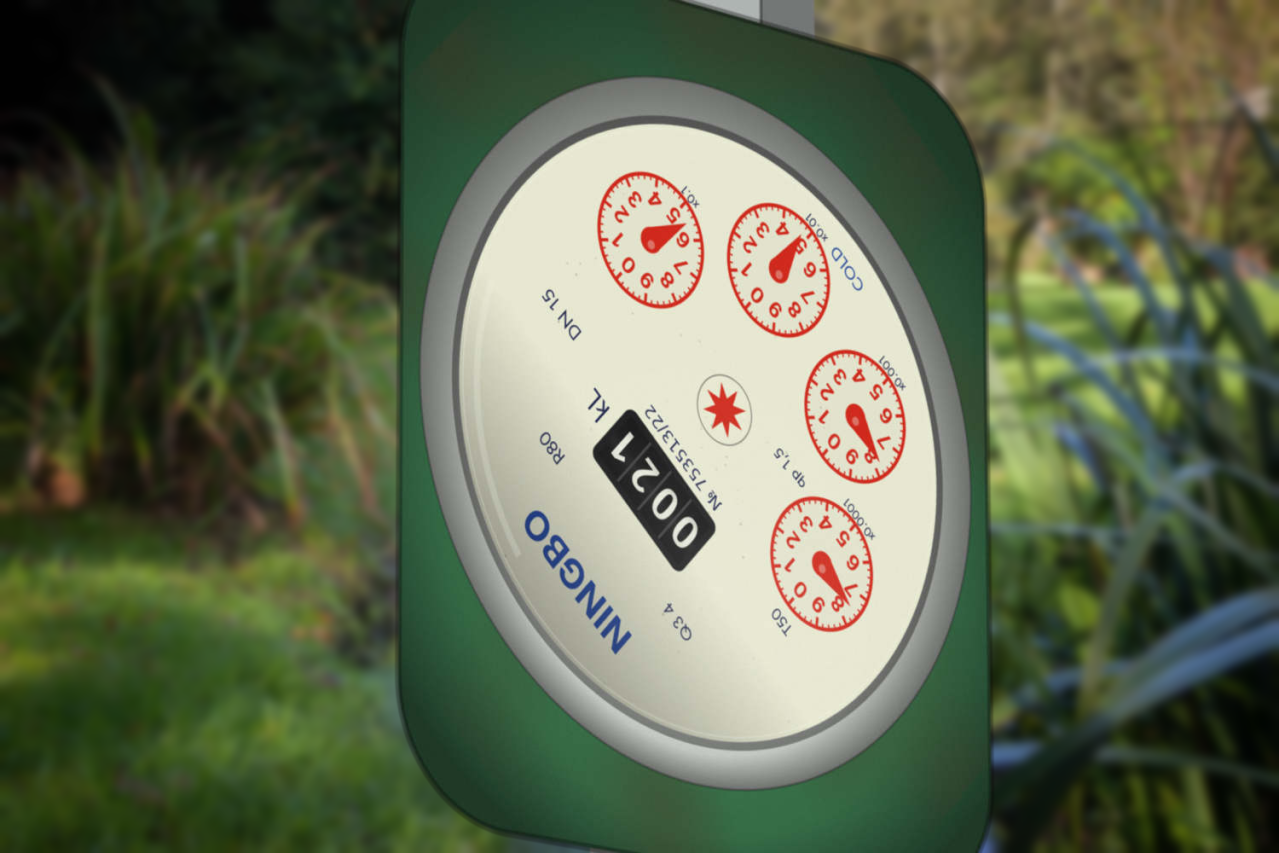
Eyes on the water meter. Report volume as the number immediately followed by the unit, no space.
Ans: 21.5477kL
